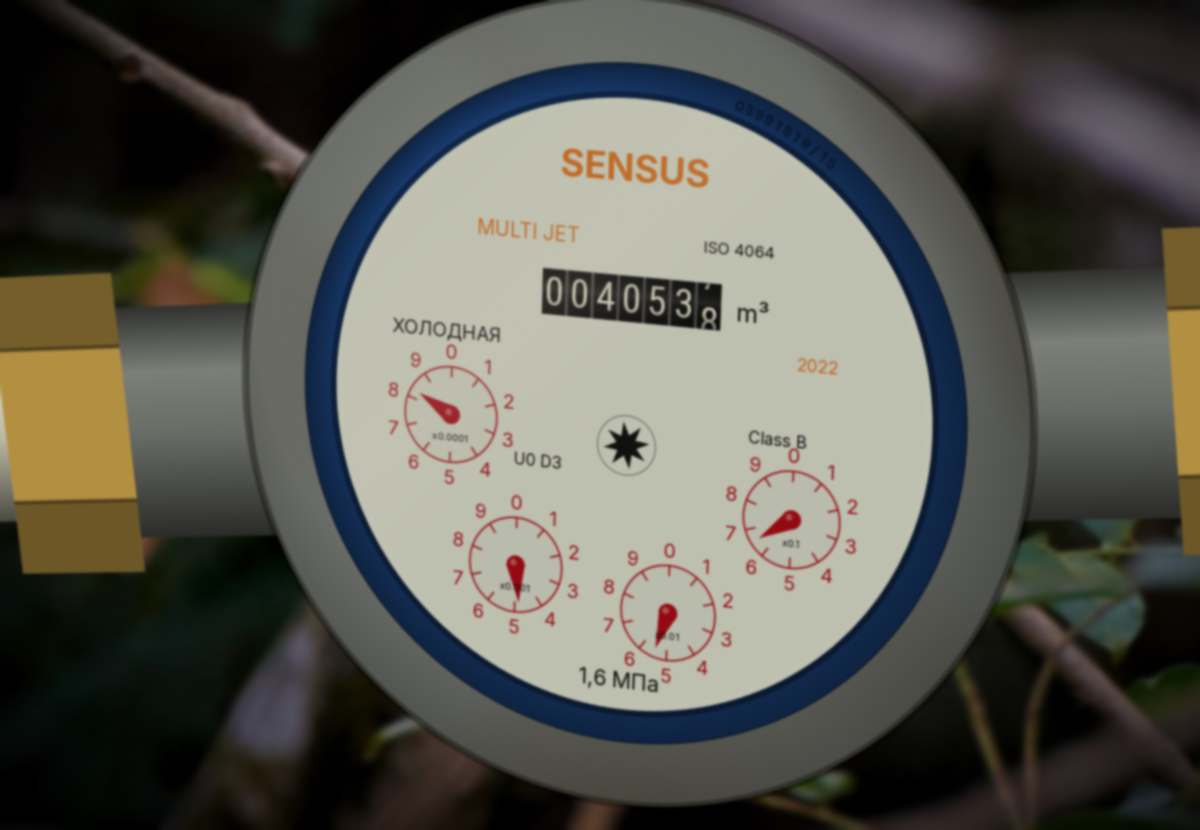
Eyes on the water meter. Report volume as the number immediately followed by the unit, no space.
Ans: 40537.6548m³
